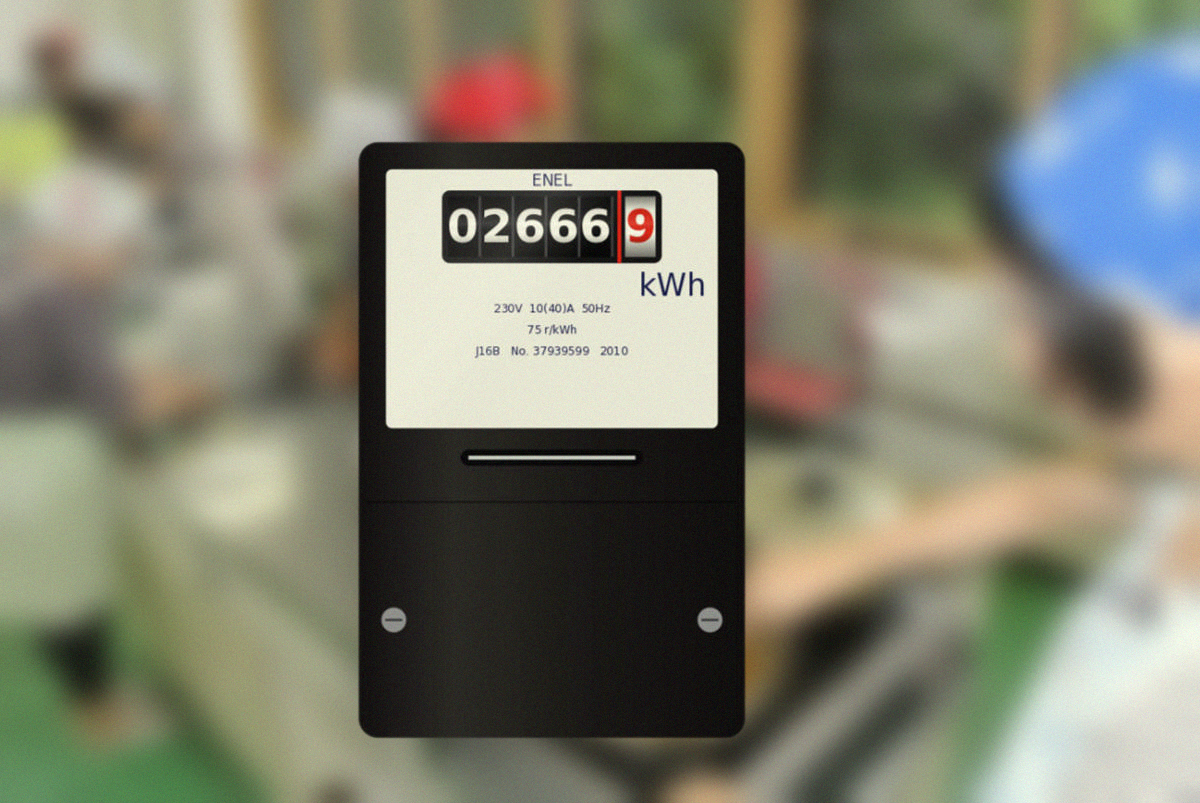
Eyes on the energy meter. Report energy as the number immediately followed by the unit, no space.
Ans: 2666.9kWh
